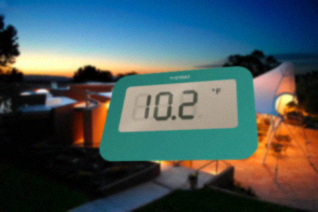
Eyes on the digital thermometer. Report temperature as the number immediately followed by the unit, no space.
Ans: 10.2°F
